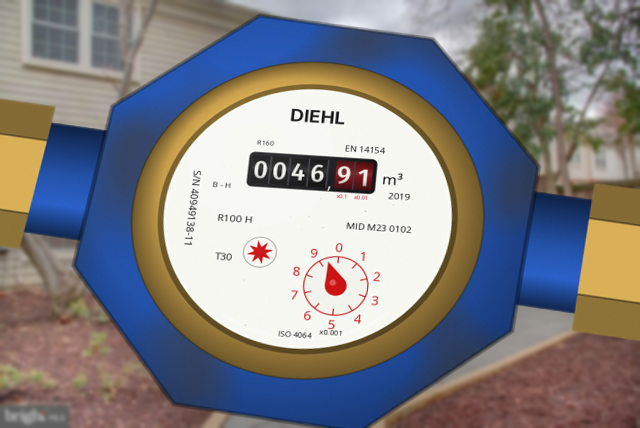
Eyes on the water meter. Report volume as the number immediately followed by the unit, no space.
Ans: 46.909m³
